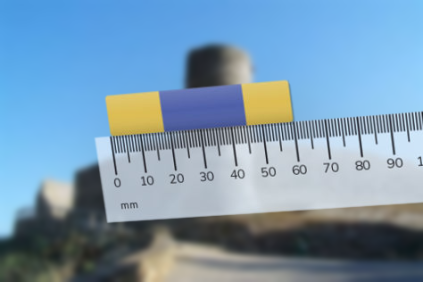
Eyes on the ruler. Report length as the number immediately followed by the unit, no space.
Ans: 60mm
